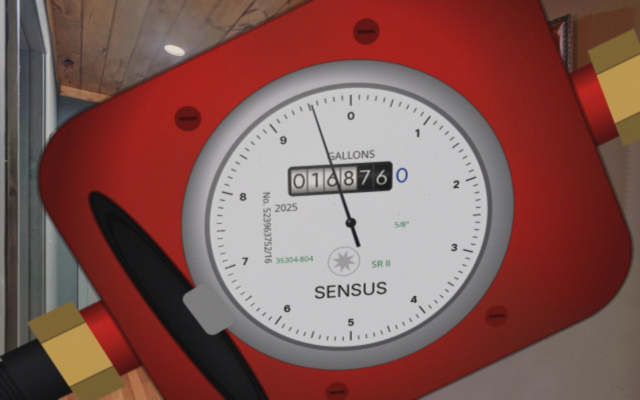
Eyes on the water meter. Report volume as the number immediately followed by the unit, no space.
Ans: 168759.5gal
